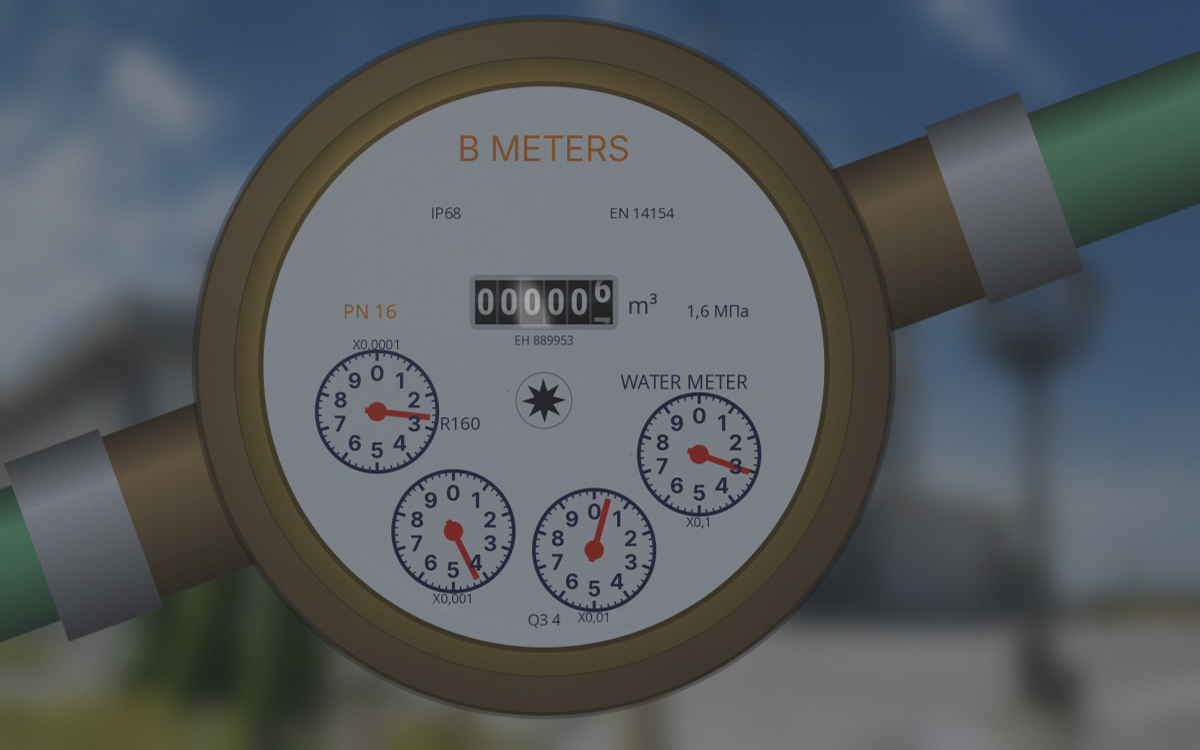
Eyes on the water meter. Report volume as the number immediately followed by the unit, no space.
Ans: 6.3042m³
